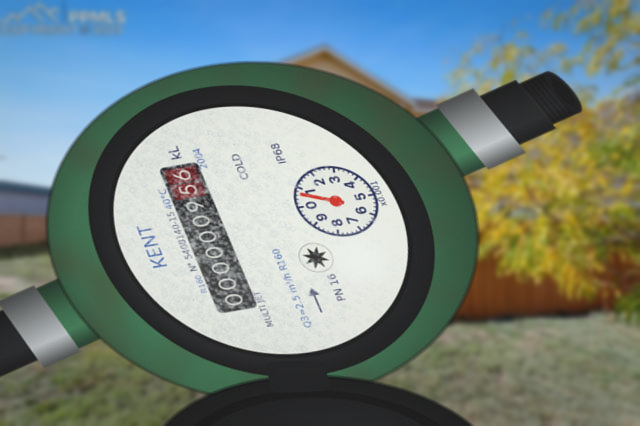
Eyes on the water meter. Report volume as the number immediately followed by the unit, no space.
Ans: 9.560kL
